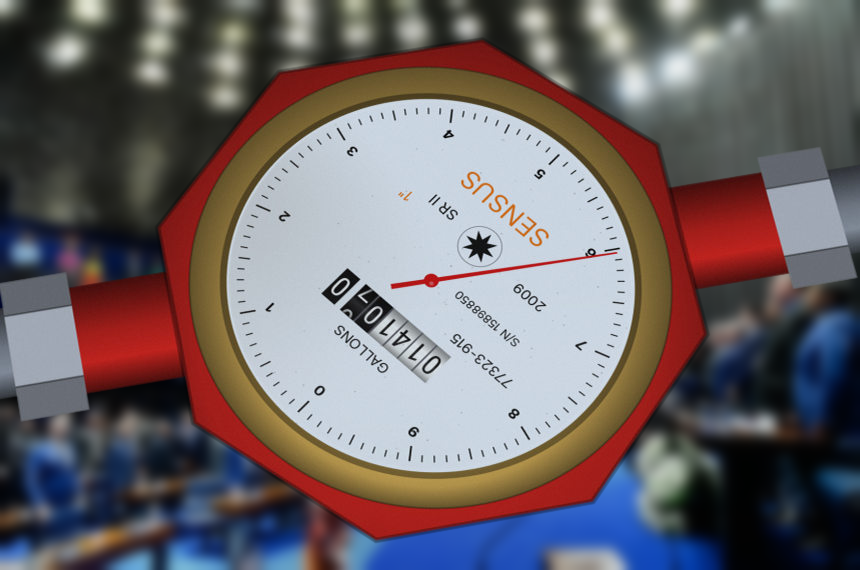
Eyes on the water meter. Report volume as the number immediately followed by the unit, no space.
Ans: 141066.0gal
